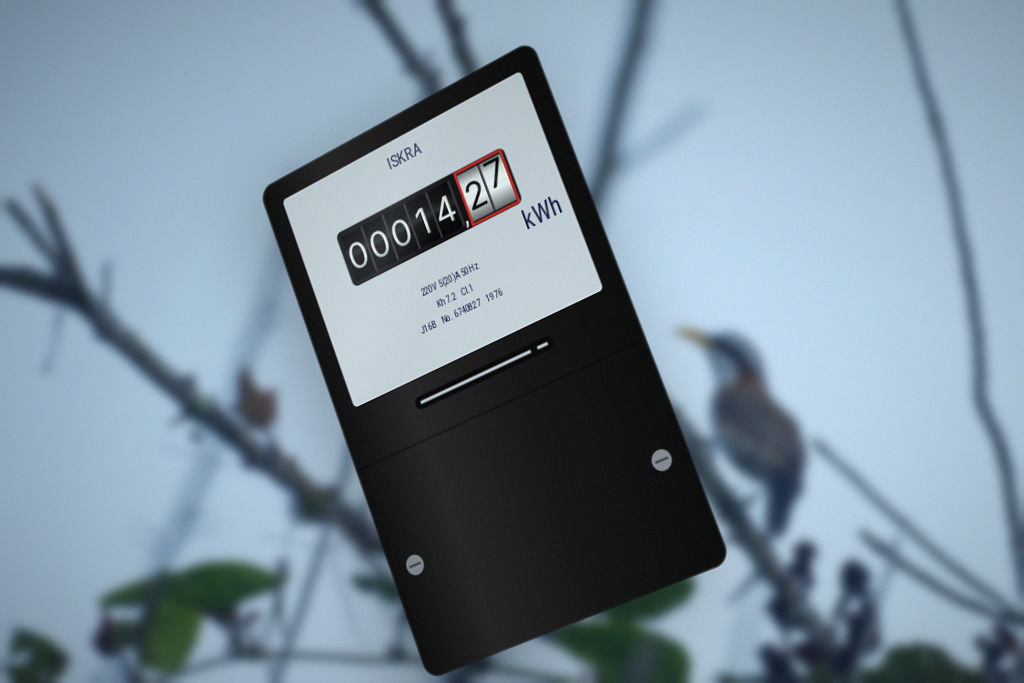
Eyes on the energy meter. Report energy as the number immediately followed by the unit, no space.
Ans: 14.27kWh
